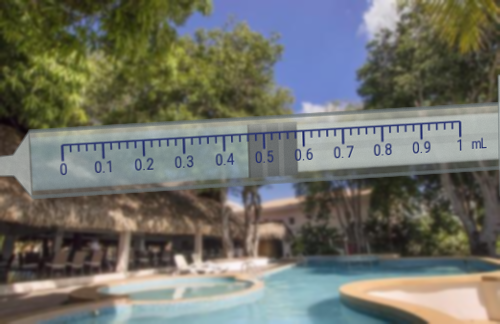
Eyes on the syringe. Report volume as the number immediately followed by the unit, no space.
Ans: 0.46mL
